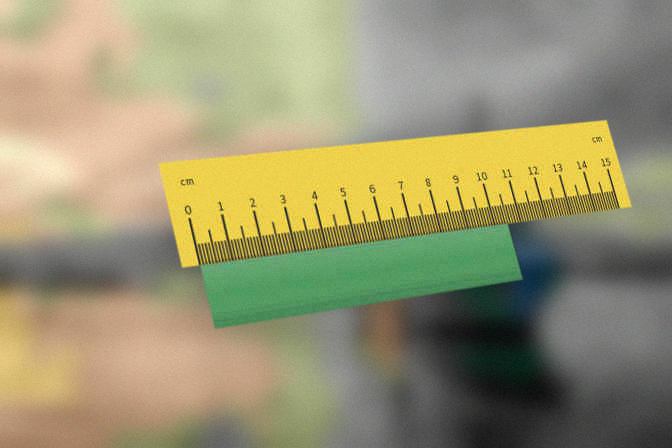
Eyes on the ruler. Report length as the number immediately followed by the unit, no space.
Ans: 10.5cm
